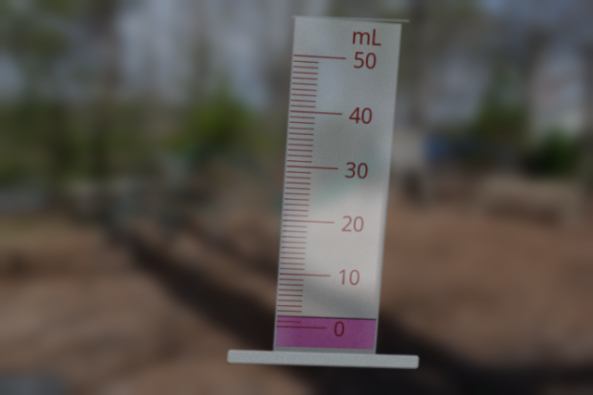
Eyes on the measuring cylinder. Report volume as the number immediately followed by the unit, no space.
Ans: 2mL
